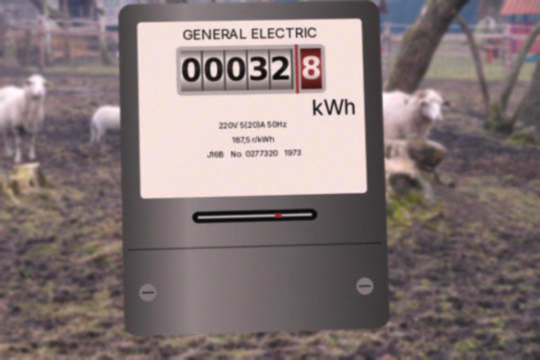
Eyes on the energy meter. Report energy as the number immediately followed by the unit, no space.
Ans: 32.8kWh
